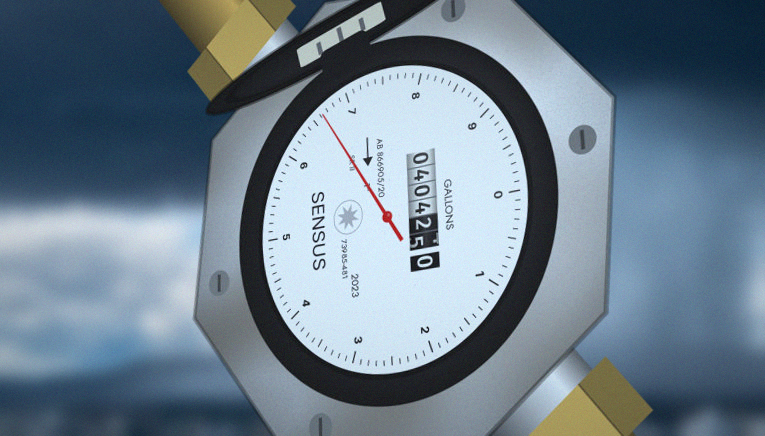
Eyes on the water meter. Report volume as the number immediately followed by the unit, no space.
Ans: 404246.6gal
